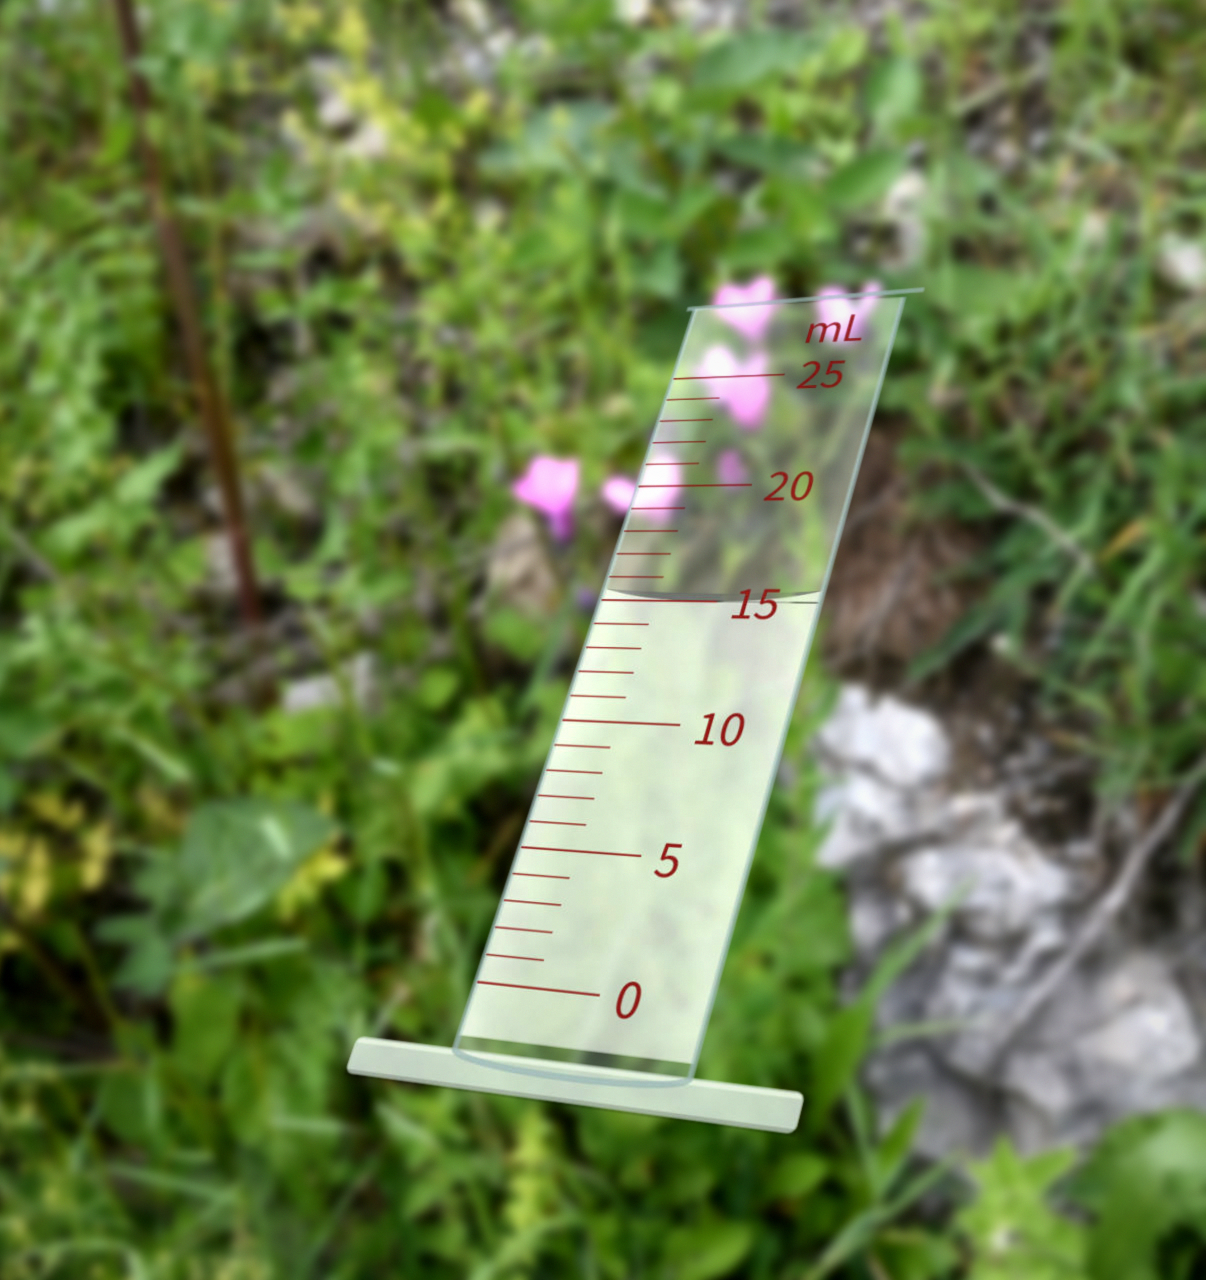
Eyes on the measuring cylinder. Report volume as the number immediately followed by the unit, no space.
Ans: 15mL
